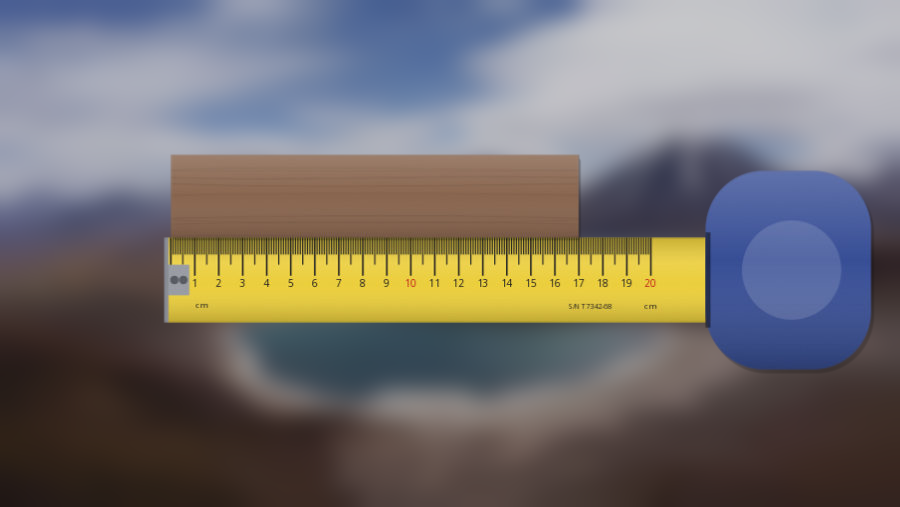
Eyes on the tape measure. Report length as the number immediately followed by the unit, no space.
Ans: 17cm
